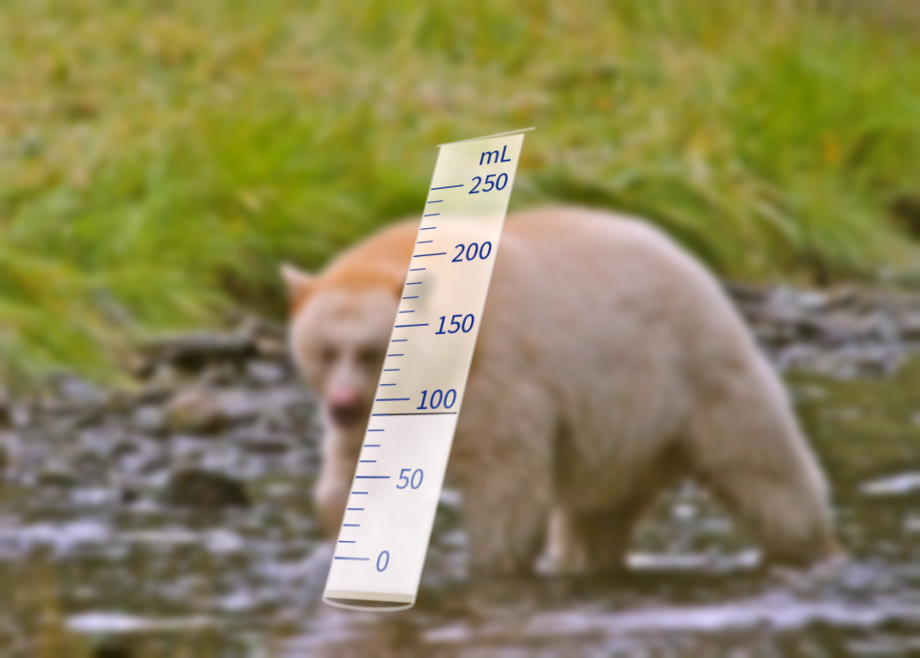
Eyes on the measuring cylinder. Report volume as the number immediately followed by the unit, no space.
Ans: 90mL
